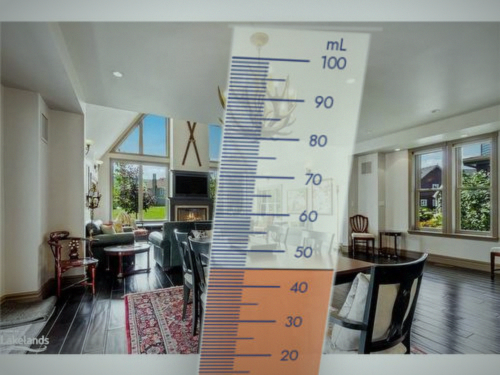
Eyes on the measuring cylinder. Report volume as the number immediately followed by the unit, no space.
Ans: 45mL
